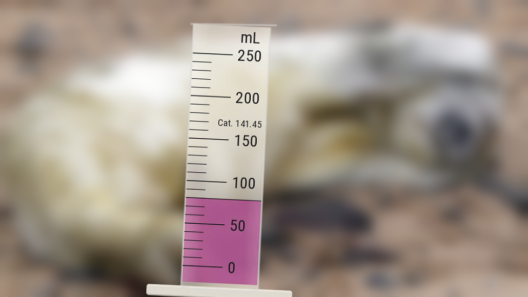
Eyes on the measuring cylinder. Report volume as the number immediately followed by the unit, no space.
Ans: 80mL
